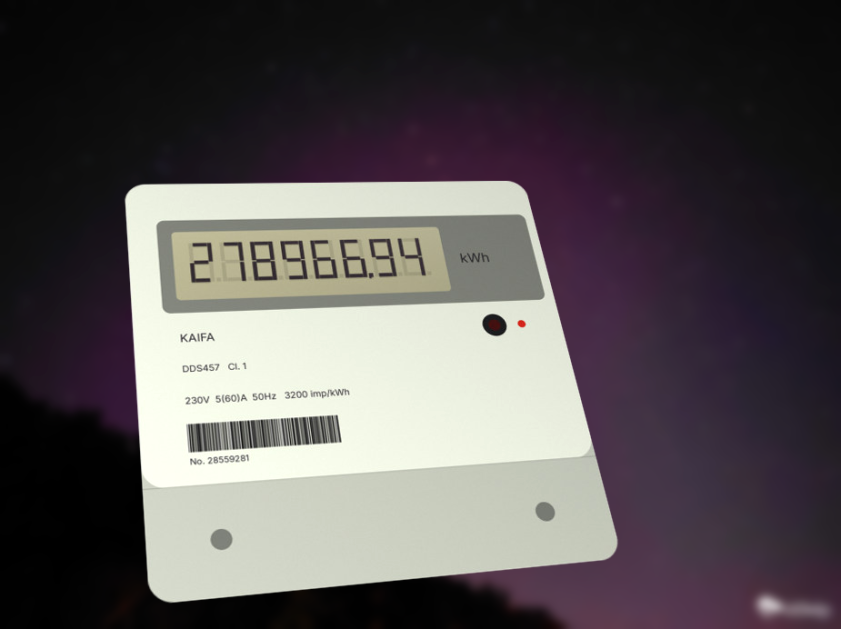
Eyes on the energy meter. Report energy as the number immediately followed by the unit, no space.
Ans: 278966.94kWh
